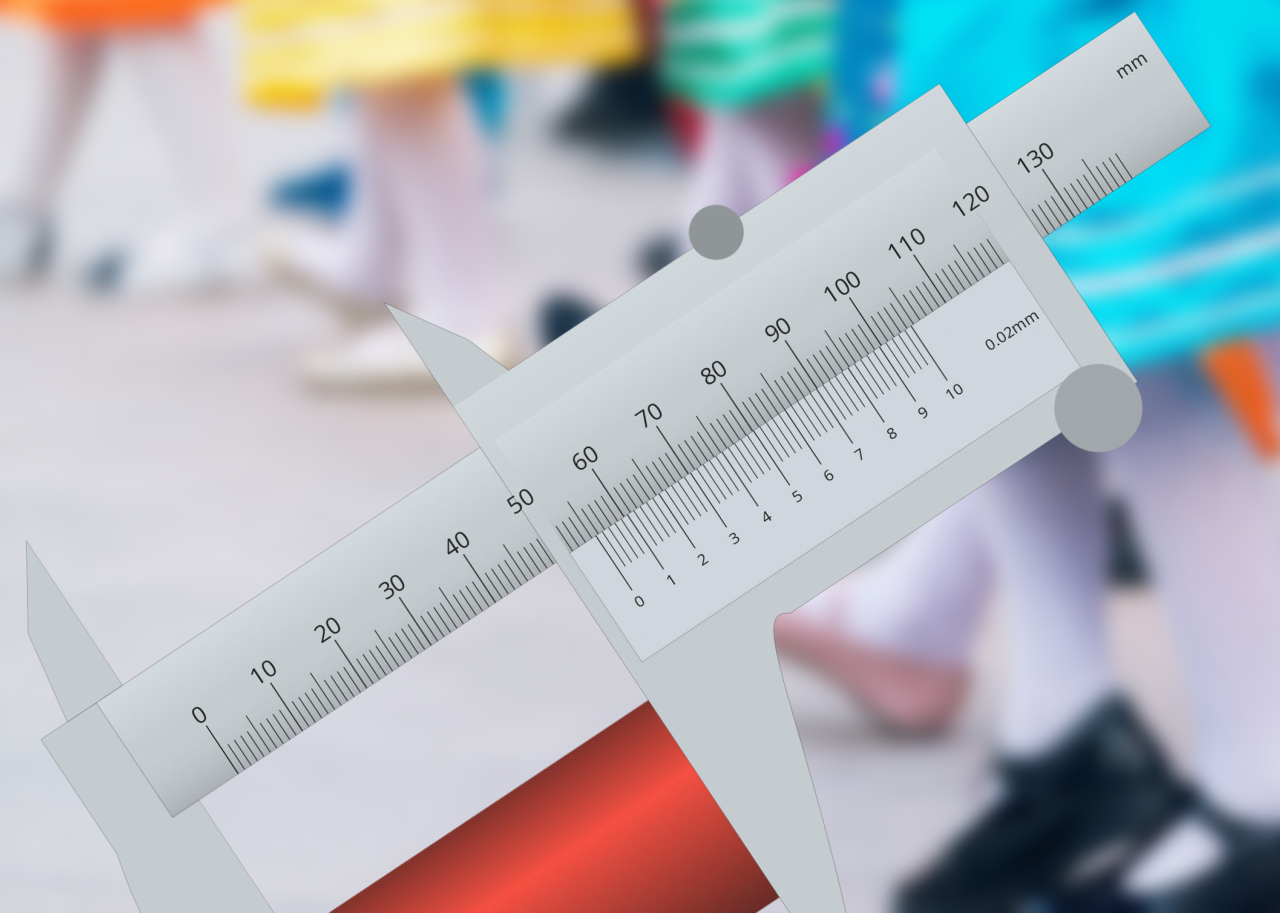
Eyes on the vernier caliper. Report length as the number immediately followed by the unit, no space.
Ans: 55.6mm
